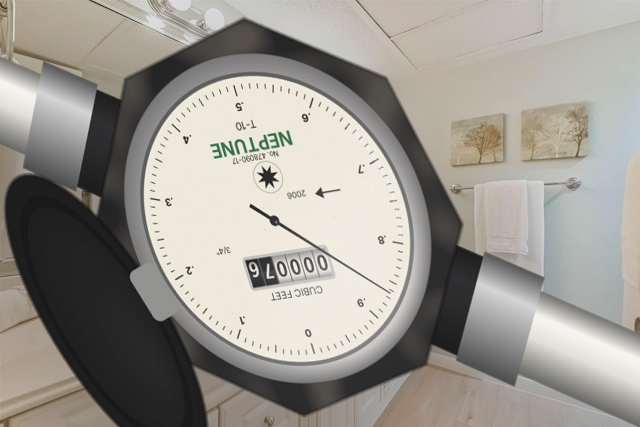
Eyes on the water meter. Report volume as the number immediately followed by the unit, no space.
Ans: 75.86ft³
